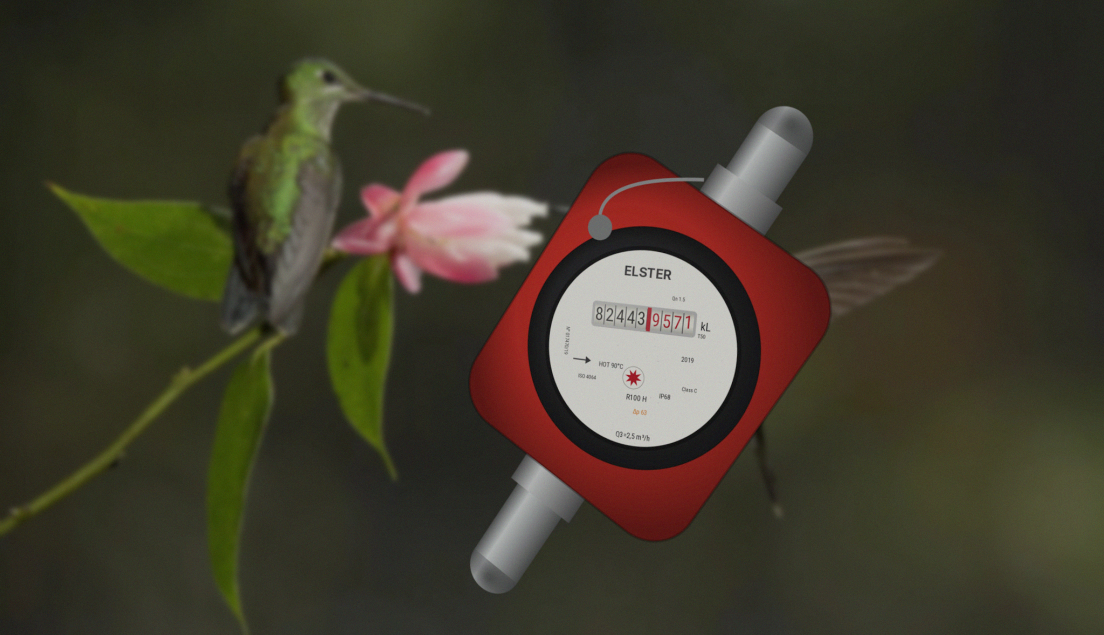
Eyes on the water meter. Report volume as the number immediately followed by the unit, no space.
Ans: 82443.9571kL
